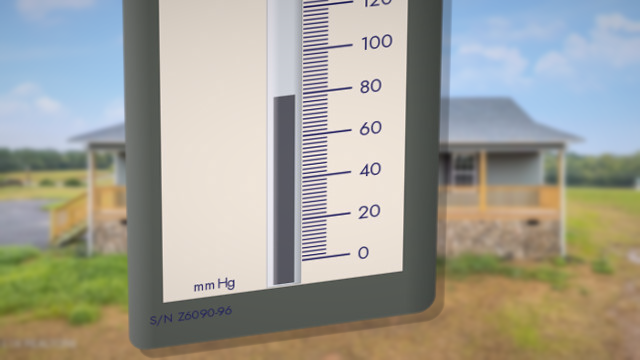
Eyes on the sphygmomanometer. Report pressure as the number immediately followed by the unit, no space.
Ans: 80mmHg
